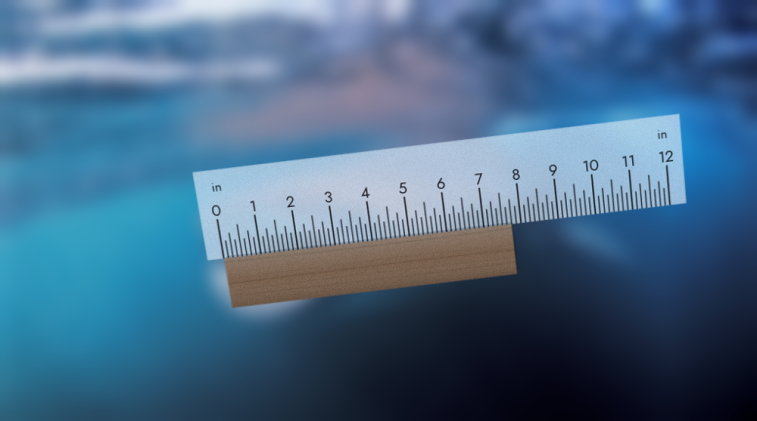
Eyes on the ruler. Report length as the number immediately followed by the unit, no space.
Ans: 7.75in
